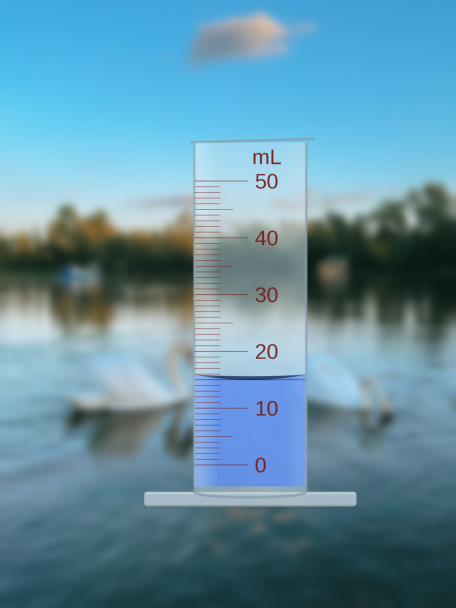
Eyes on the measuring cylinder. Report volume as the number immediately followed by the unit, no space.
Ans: 15mL
